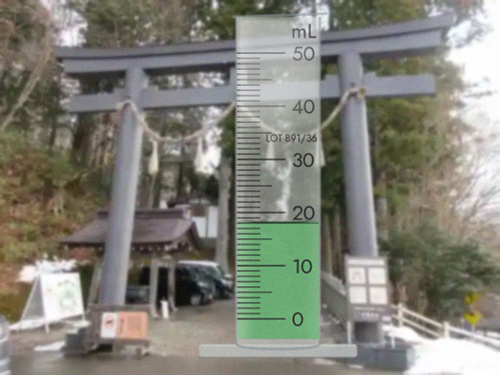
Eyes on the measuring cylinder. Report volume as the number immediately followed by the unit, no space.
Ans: 18mL
